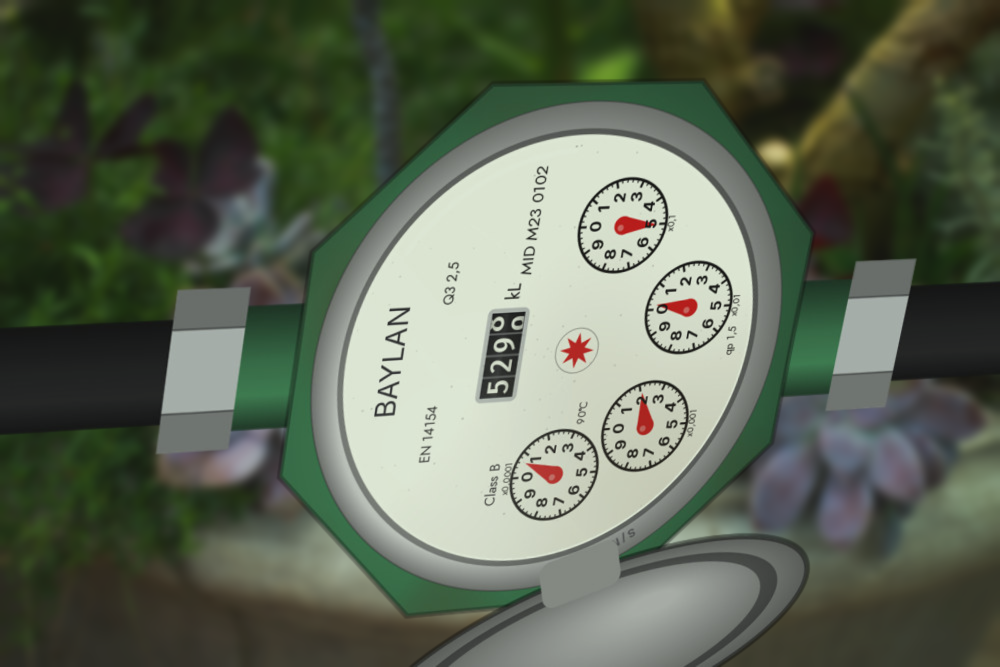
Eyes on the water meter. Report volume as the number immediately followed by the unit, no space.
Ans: 5298.5020kL
